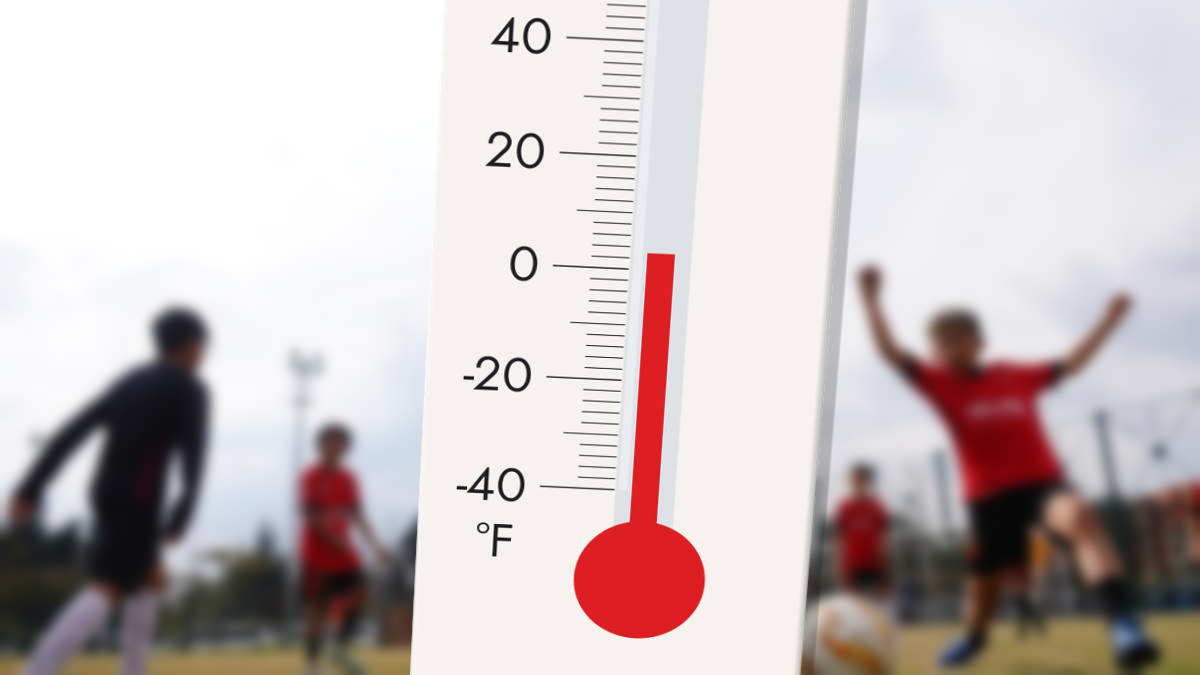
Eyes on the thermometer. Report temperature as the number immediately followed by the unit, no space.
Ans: 3°F
